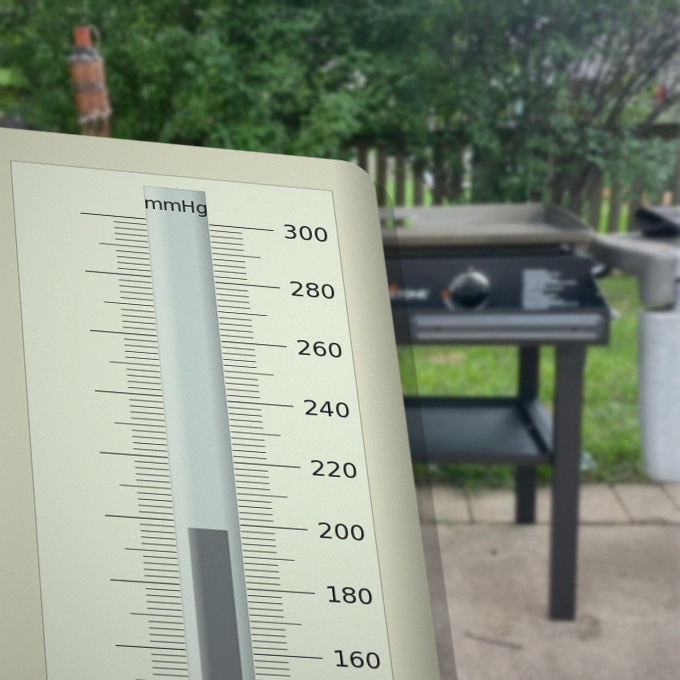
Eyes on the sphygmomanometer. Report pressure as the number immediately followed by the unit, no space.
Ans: 198mmHg
